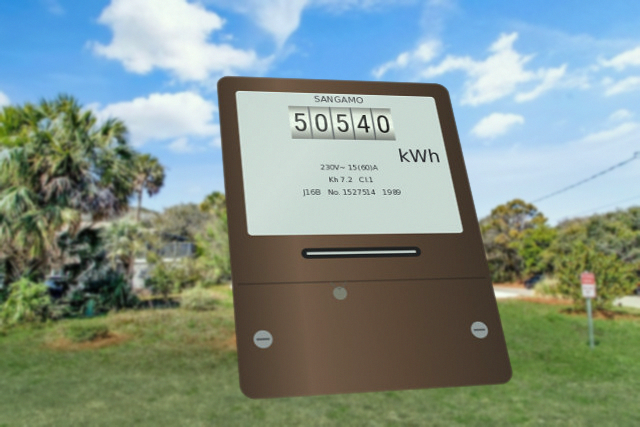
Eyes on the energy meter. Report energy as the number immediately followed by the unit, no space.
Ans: 50540kWh
